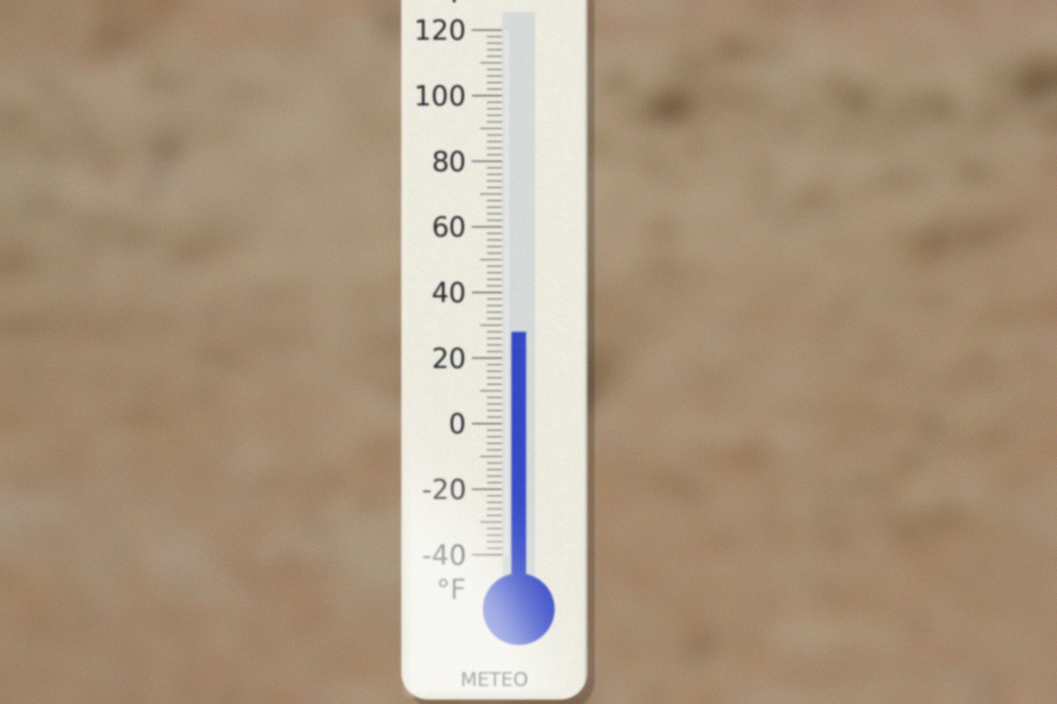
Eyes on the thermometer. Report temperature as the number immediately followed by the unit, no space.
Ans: 28°F
